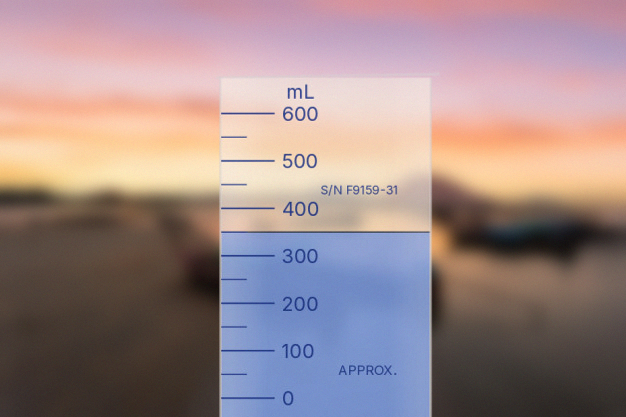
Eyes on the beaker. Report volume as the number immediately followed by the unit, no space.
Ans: 350mL
